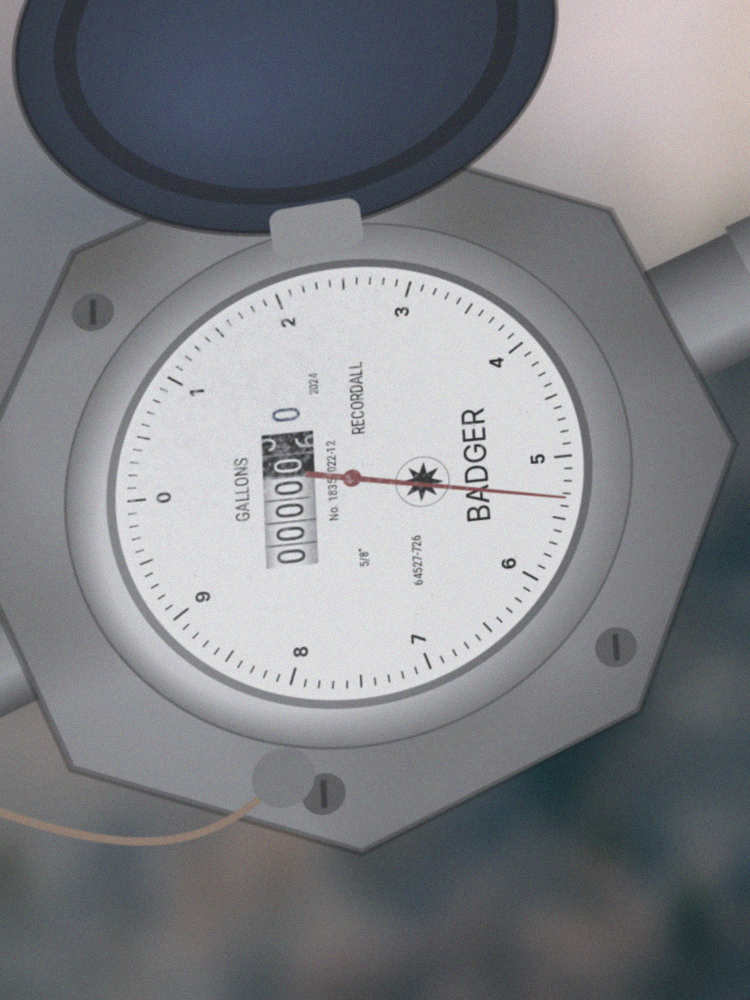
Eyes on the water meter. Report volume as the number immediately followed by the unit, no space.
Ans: 55.3gal
